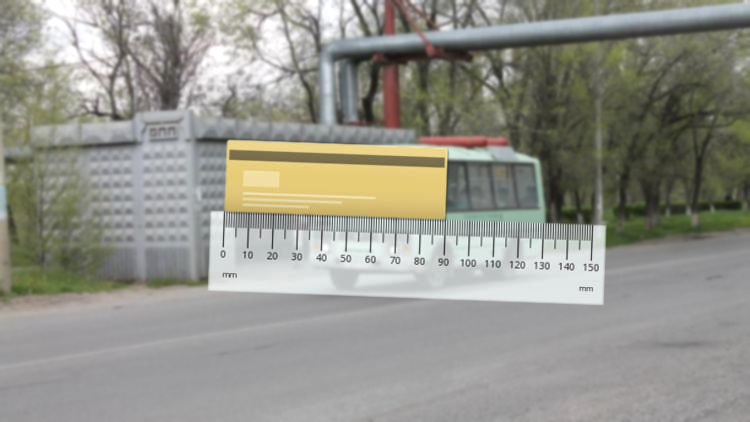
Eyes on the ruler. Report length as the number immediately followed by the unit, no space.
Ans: 90mm
